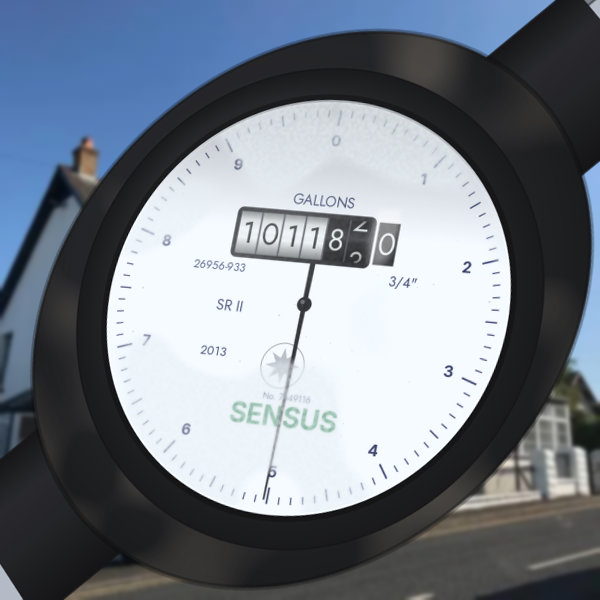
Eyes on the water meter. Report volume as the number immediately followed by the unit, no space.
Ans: 1011825.0gal
